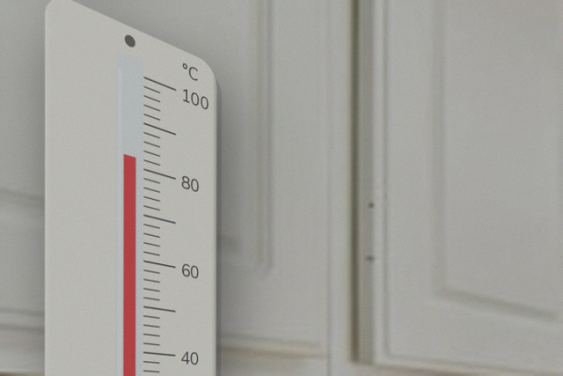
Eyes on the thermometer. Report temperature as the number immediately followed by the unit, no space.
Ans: 82°C
